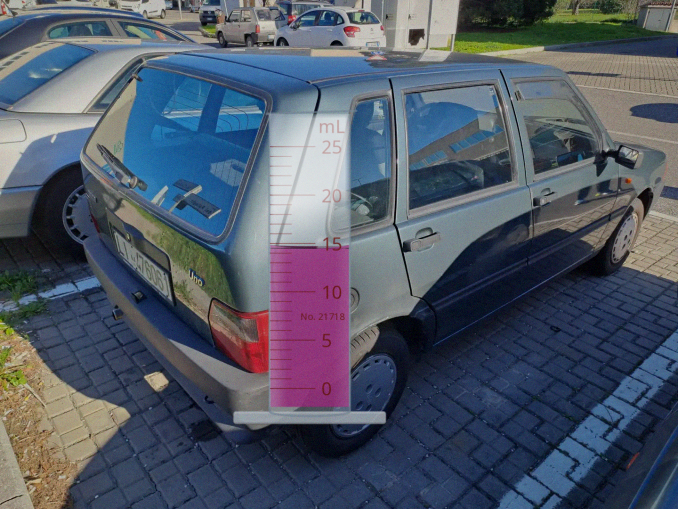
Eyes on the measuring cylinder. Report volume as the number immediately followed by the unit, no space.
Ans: 14.5mL
